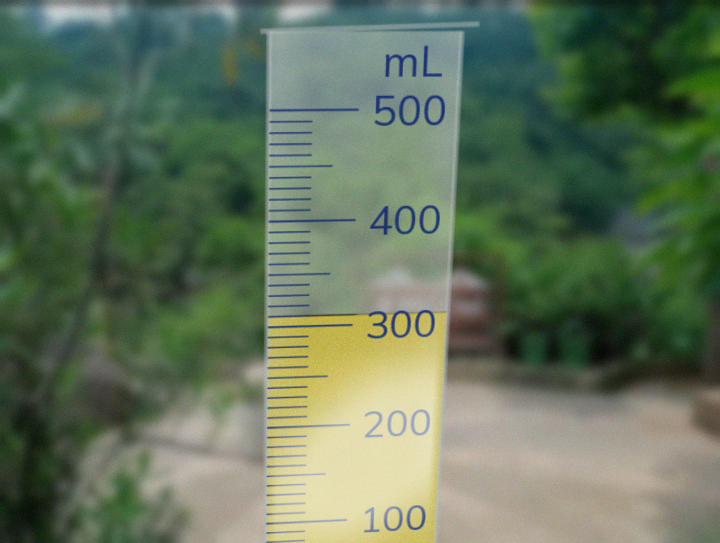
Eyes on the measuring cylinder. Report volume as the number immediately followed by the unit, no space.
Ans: 310mL
